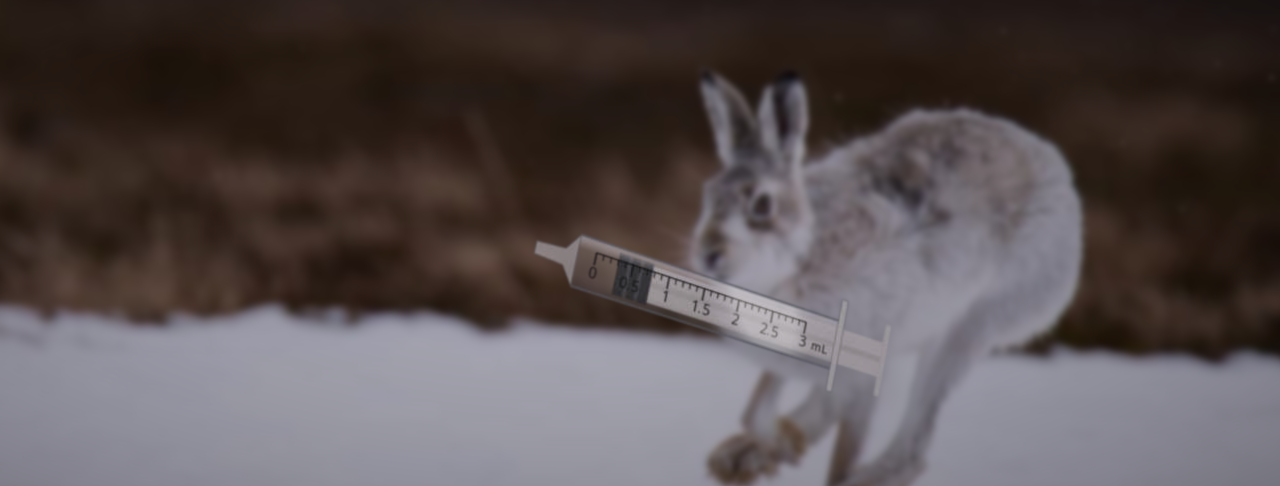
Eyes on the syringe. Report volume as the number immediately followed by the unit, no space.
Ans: 0.3mL
